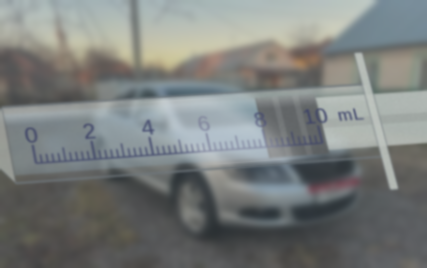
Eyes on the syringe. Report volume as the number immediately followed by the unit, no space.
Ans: 8mL
